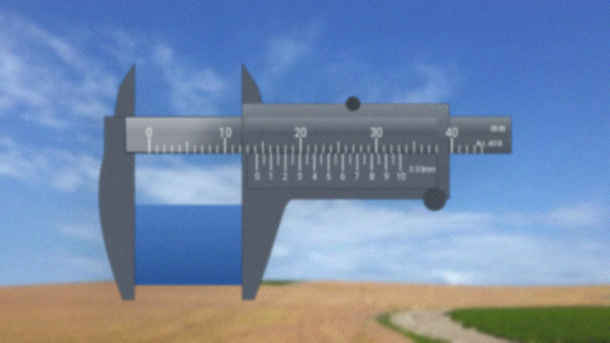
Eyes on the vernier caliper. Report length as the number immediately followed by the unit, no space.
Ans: 14.2mm
